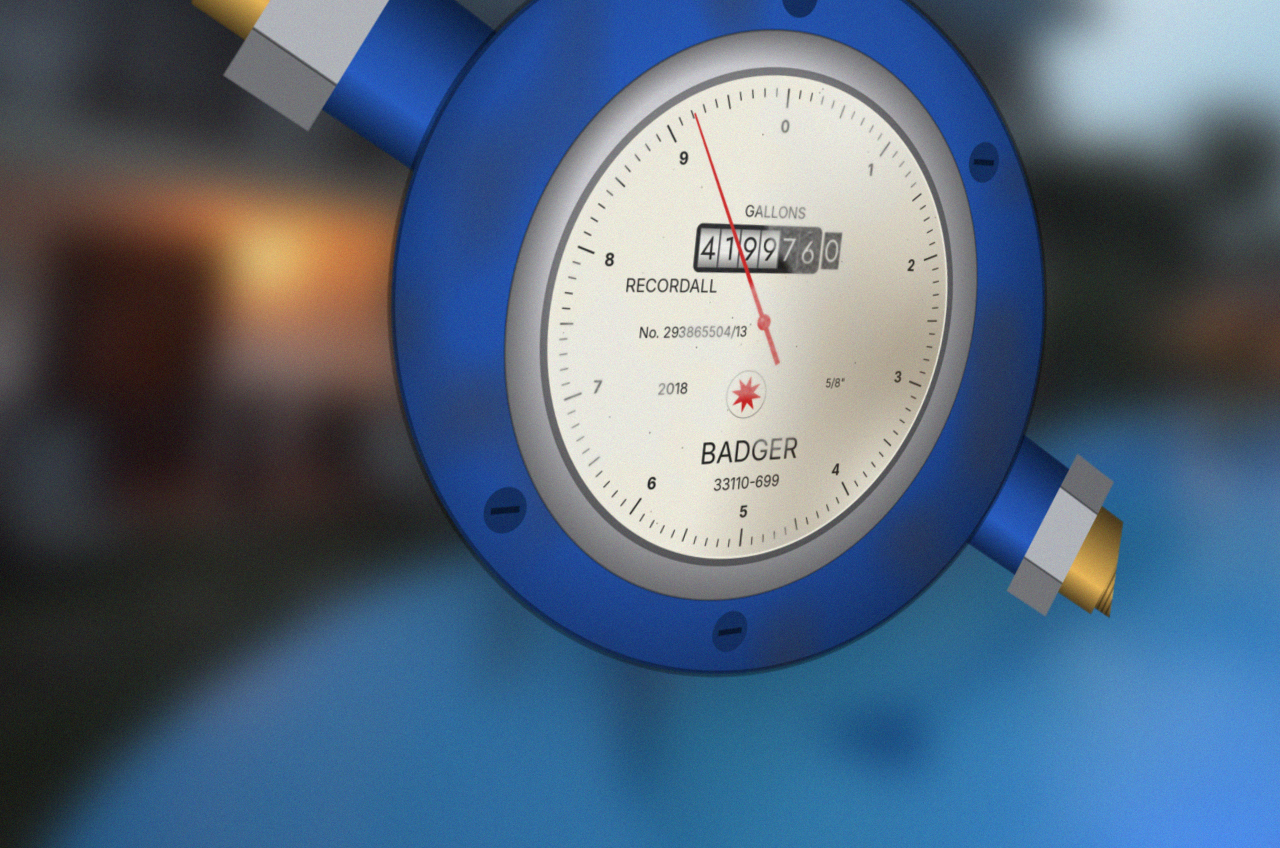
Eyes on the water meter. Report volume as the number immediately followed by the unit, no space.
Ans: 4199759.2gal
